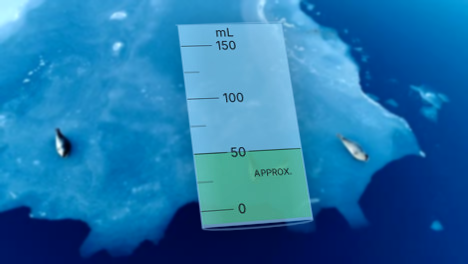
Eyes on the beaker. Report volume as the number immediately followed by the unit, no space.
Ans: 50mL
